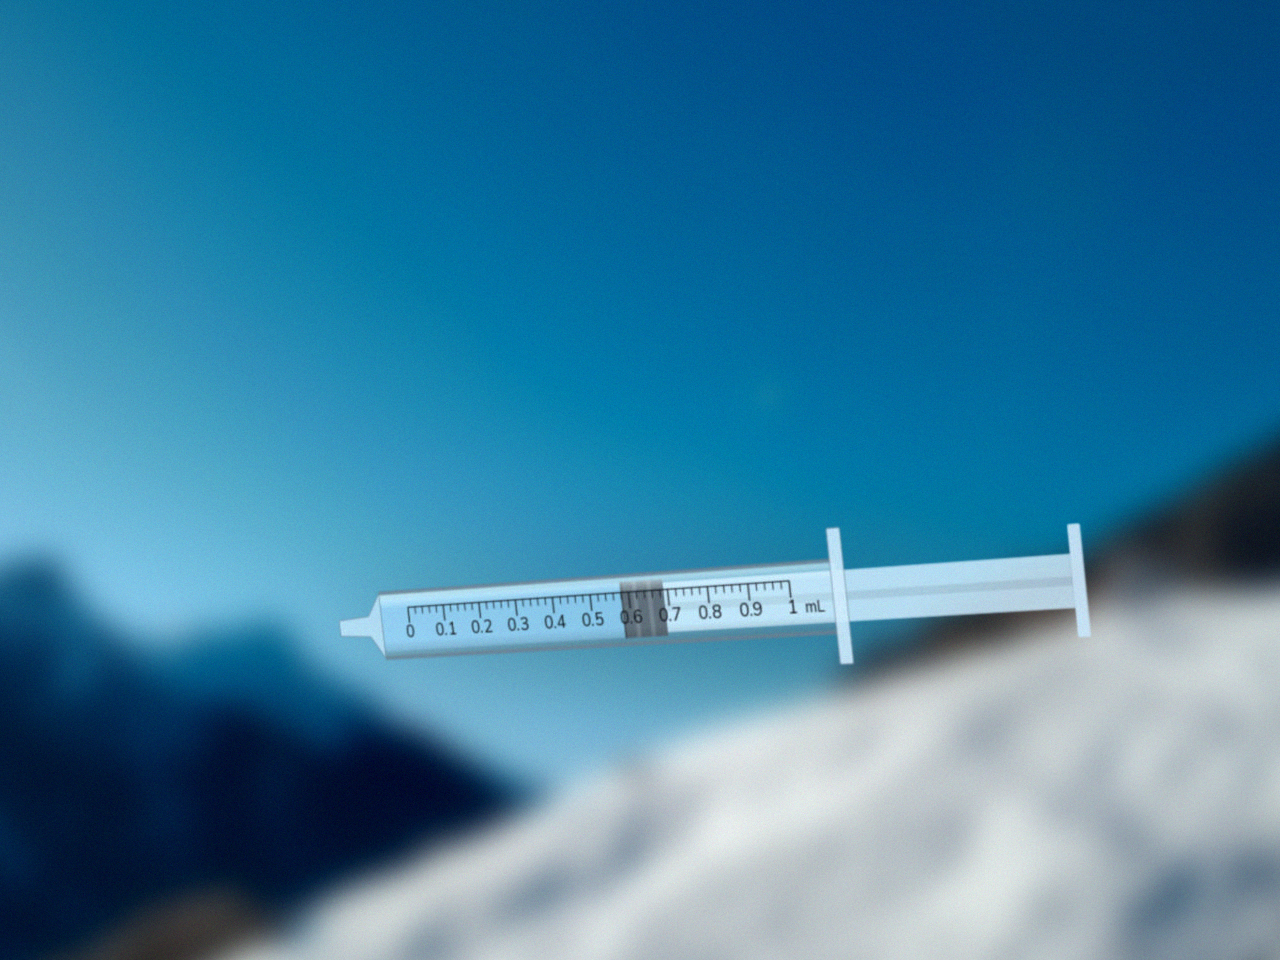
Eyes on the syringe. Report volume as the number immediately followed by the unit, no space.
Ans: 0.58mL
